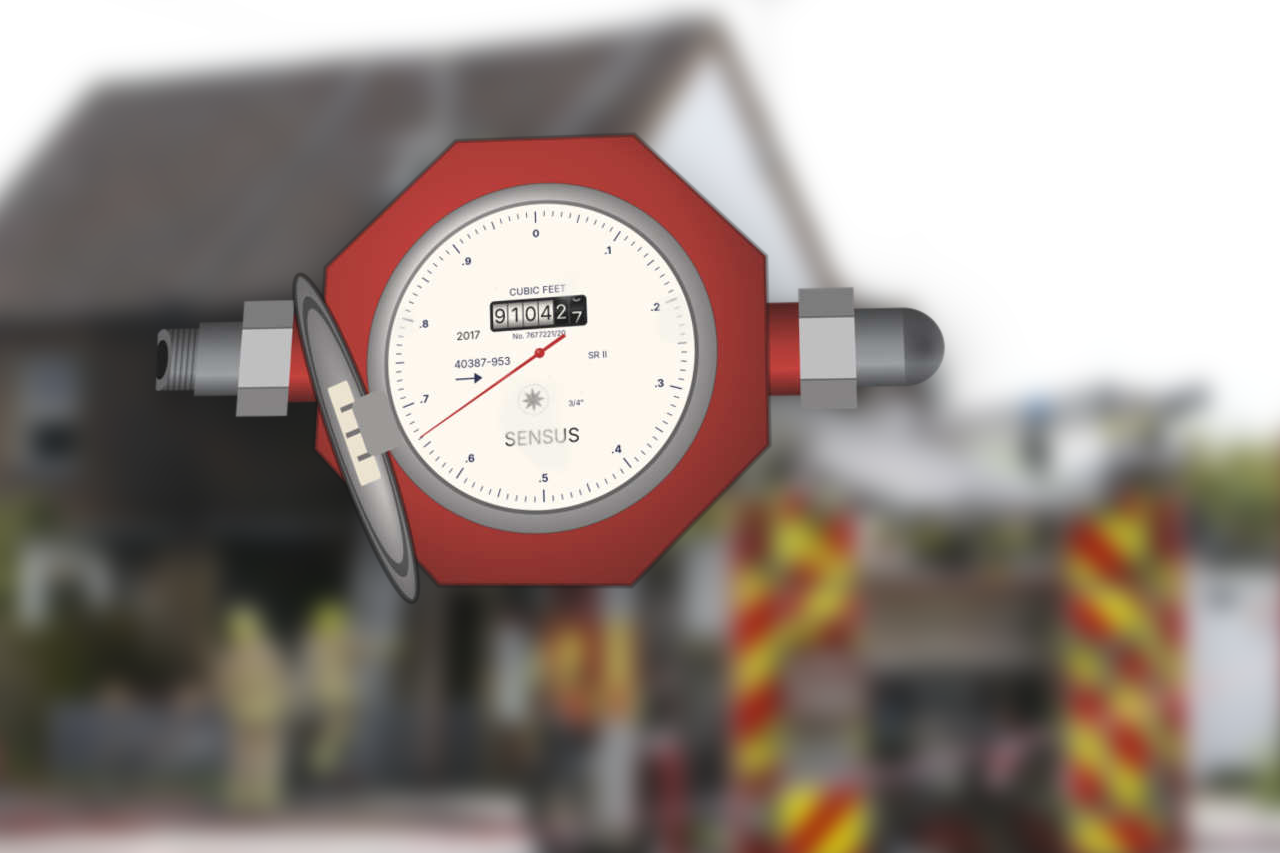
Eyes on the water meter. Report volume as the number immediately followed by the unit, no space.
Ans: 910426.66ft³
